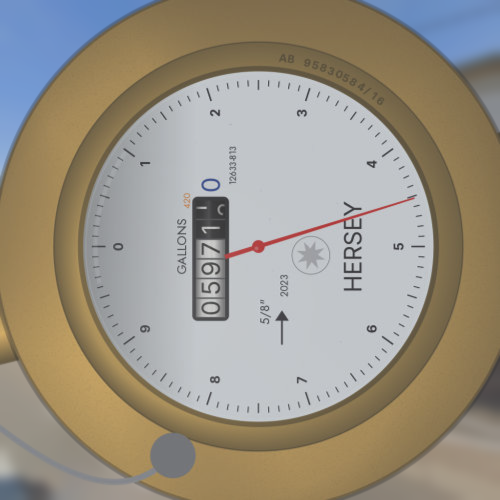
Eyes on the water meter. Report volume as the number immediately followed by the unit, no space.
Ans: 597114.5gal
